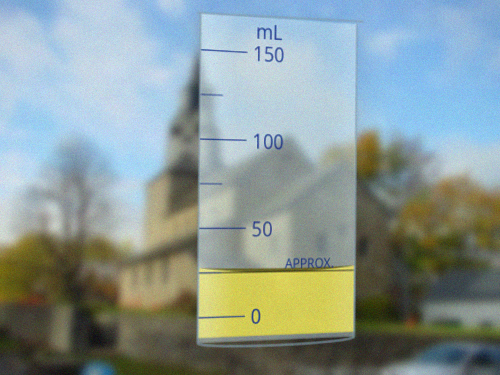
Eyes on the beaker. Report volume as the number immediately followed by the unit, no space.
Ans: 25mL
